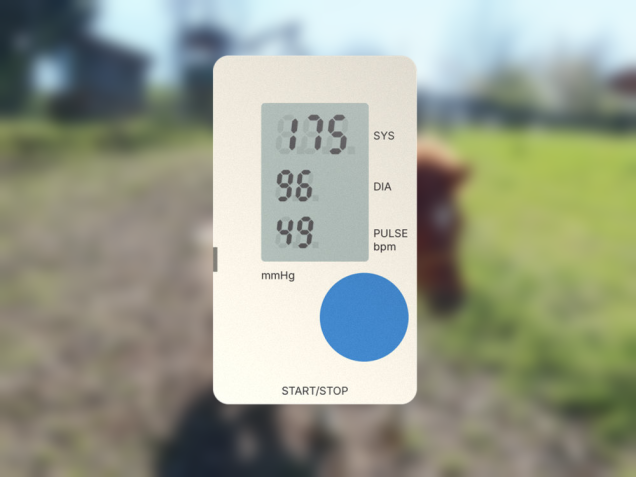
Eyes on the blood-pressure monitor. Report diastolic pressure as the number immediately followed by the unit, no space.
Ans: 96mmHg
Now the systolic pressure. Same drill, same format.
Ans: 175mmHg
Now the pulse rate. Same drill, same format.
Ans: 49bpm
